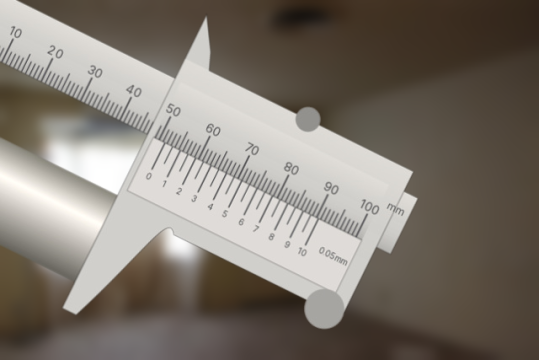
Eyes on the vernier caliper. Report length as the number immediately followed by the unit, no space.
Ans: 51.5mm
